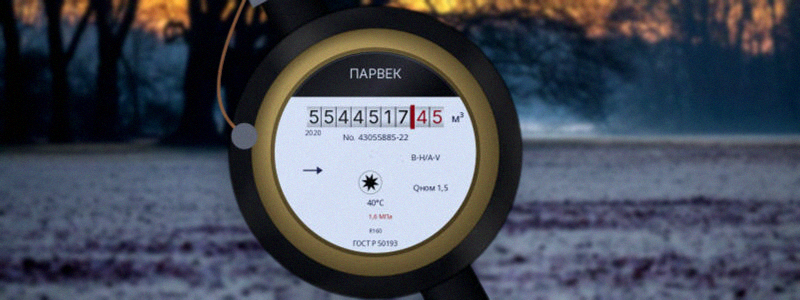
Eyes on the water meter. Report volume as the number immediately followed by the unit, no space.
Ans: 5544517.45m³
